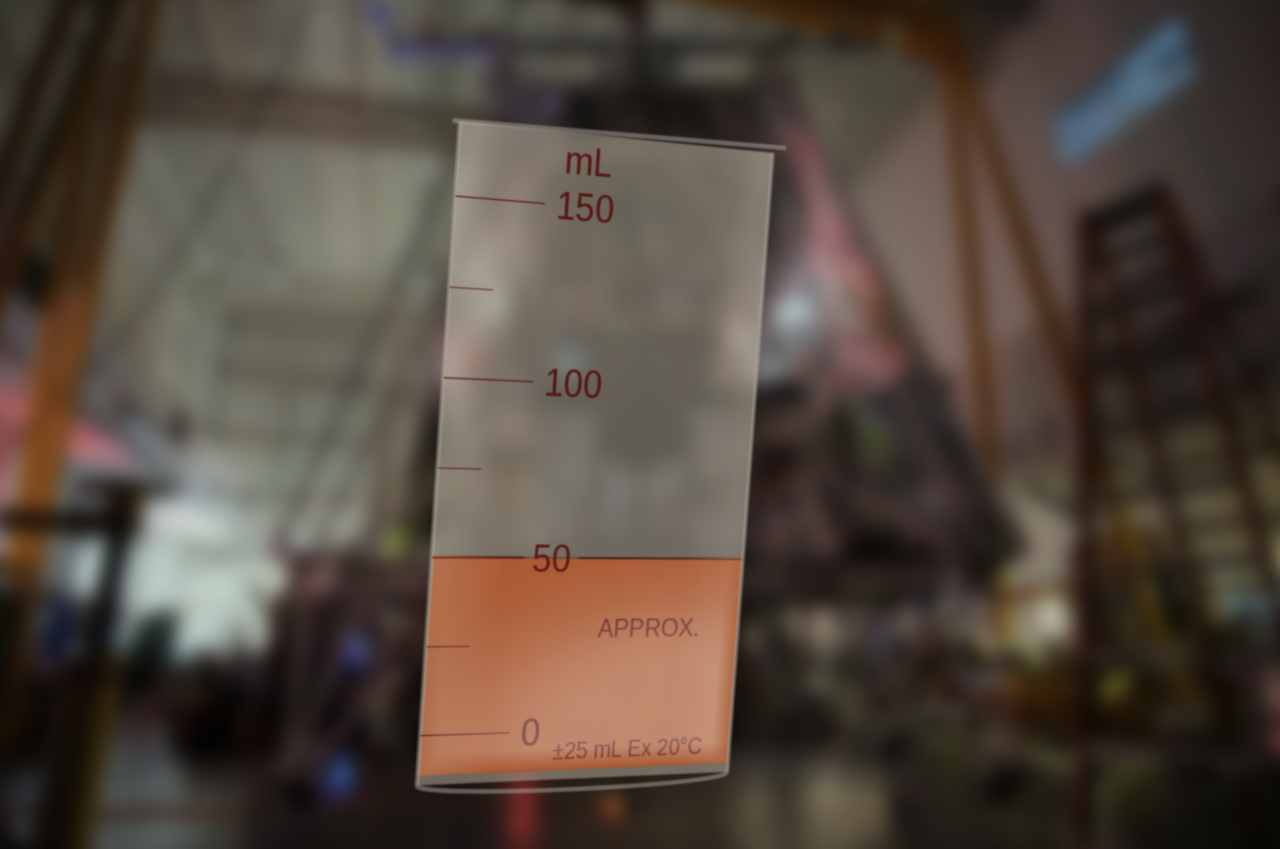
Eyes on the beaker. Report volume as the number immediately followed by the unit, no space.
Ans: 50mL
